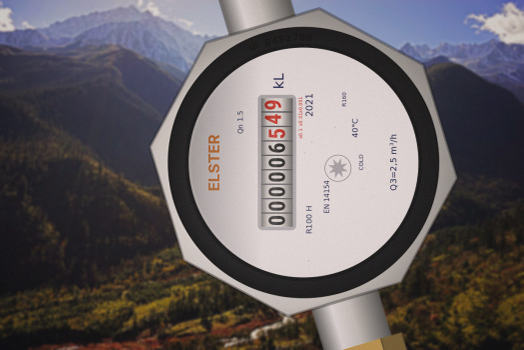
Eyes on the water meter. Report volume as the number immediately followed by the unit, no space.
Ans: 6.549kL
